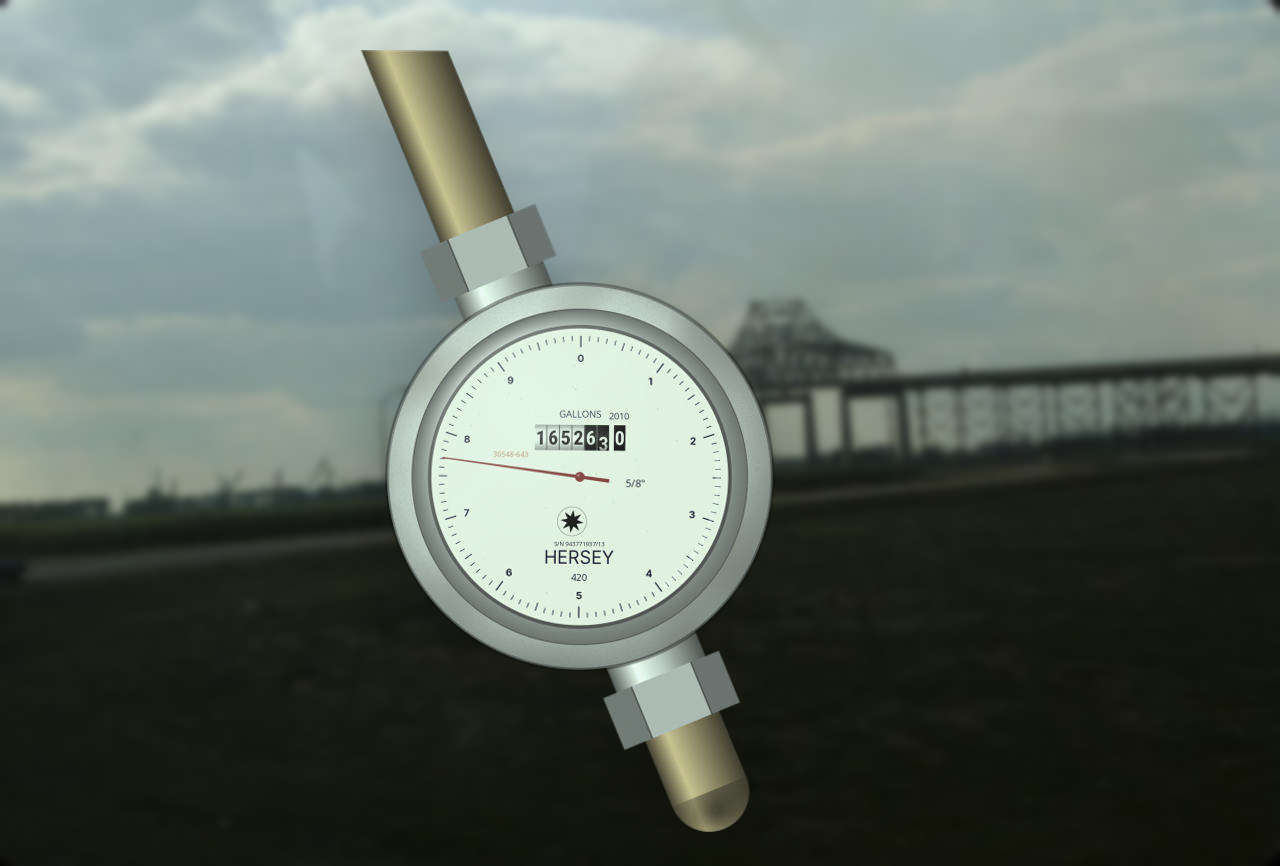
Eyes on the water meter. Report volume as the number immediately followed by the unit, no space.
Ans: 1652627.7gal
